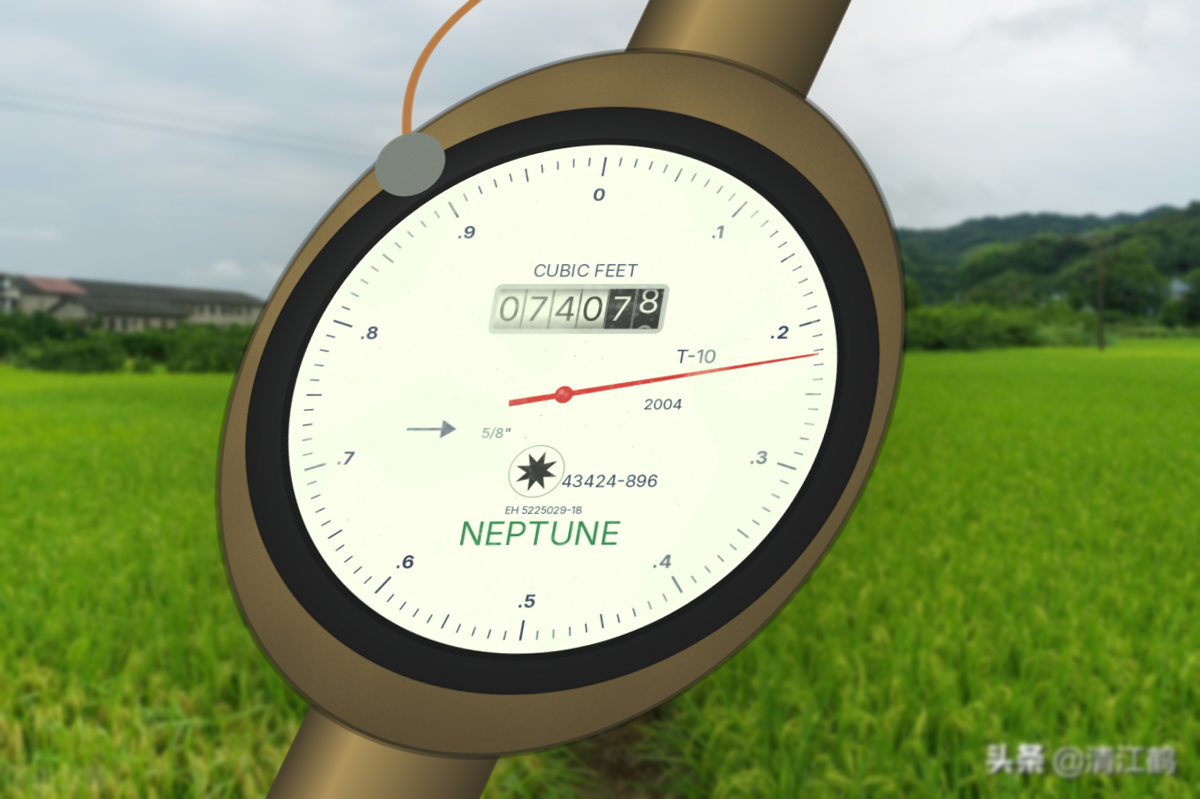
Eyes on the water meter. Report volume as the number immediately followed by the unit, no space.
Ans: 74078.22ft³
